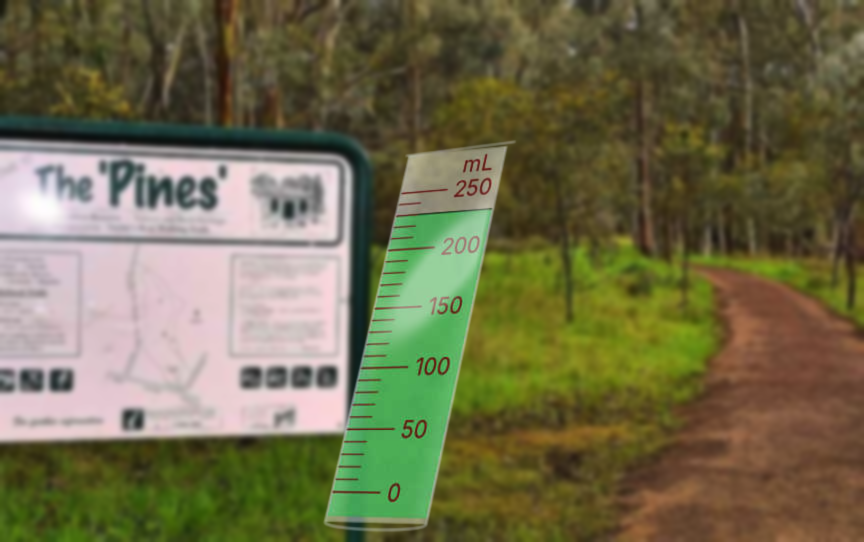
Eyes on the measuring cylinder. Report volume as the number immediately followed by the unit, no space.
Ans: 230mL
